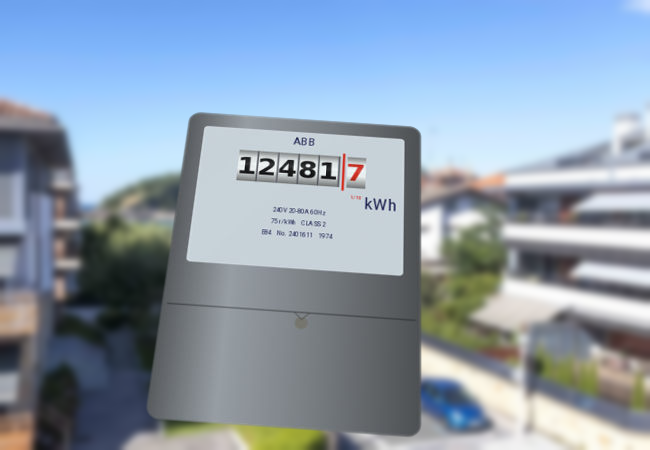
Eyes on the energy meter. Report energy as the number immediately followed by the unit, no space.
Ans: 12481.7kWh
